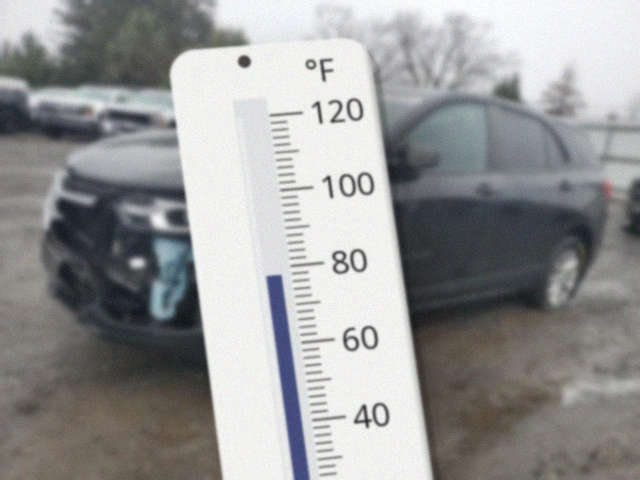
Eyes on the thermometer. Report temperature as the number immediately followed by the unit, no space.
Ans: 78°F
